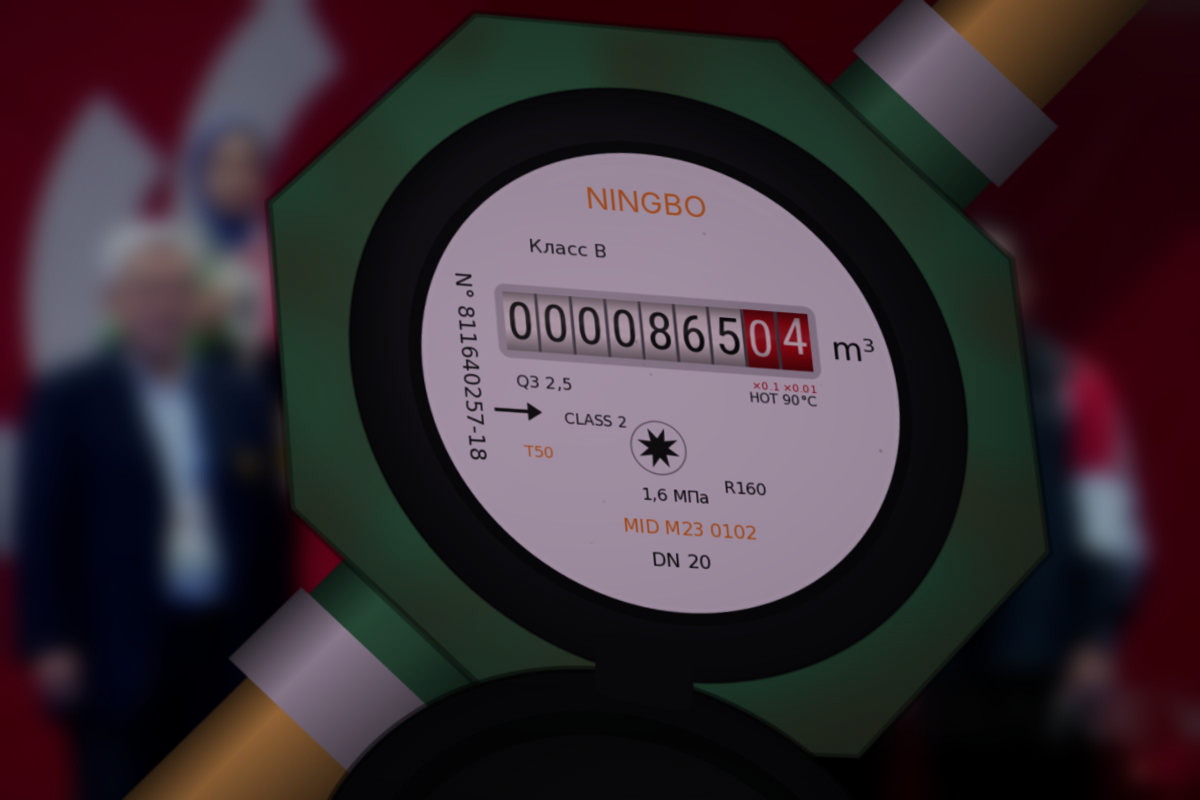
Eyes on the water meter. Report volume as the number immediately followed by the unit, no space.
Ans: 865.04m³
